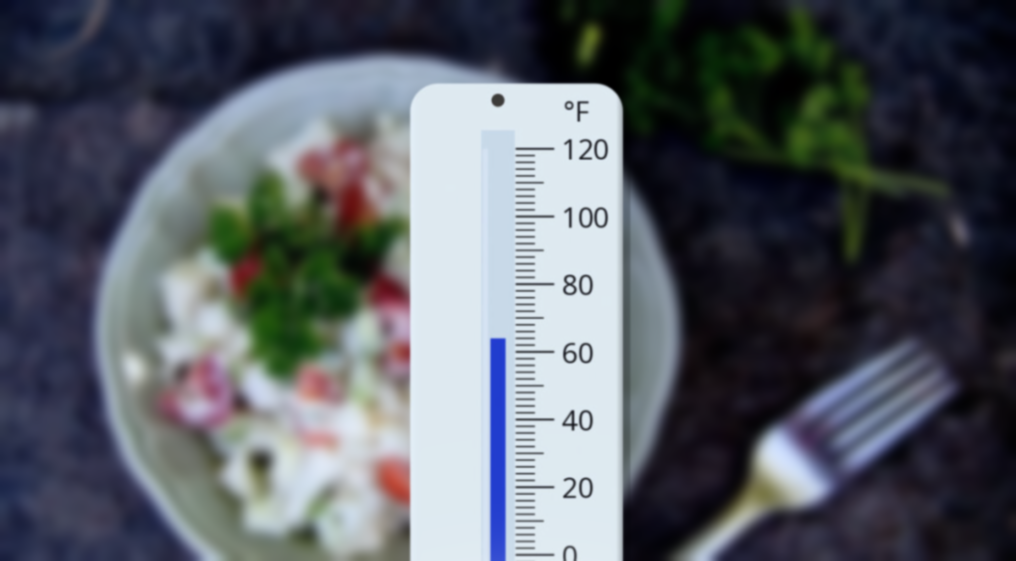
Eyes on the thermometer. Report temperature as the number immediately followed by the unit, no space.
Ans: 64°F
